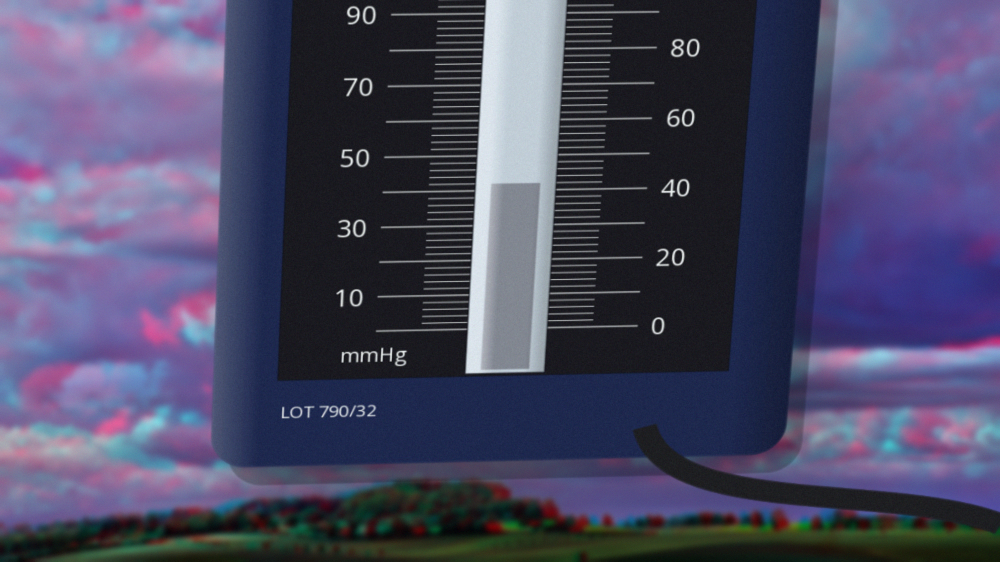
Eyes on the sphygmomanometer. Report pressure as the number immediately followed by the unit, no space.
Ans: 42mmHg
